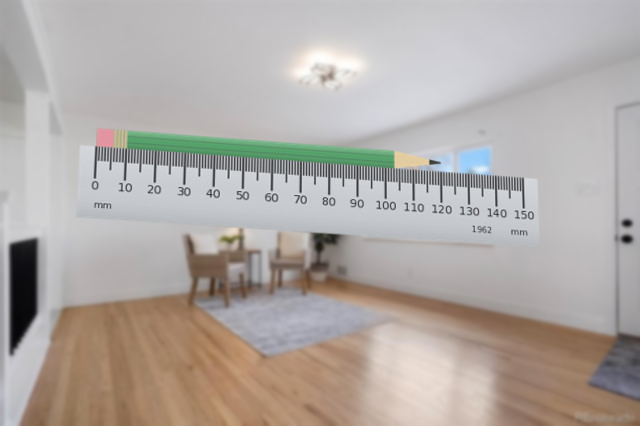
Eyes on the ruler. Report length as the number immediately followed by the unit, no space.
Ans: 120mm
